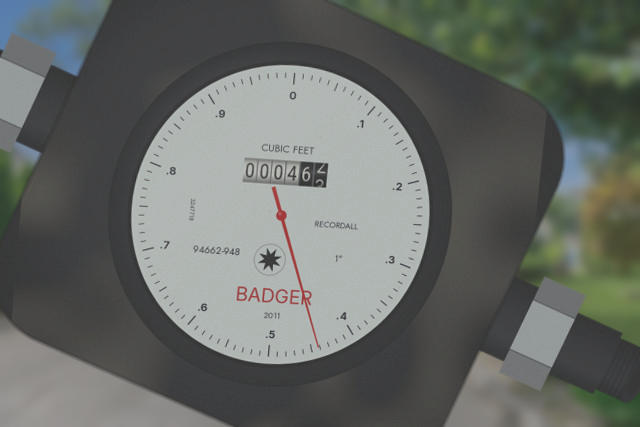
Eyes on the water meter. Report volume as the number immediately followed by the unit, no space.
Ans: 462.44ft³
